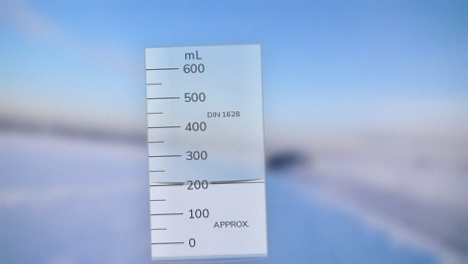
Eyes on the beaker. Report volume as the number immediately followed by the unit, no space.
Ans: 200mL
